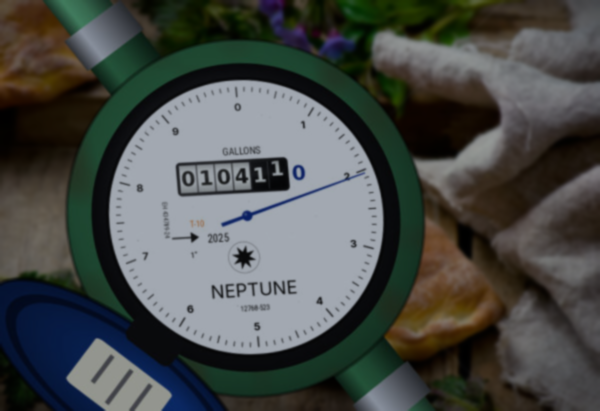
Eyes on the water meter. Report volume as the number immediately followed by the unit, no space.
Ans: 104112.0gal
